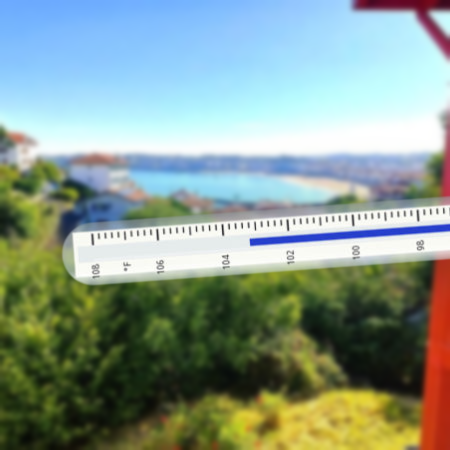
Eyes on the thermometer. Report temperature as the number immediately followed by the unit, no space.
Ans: 103.2°F
